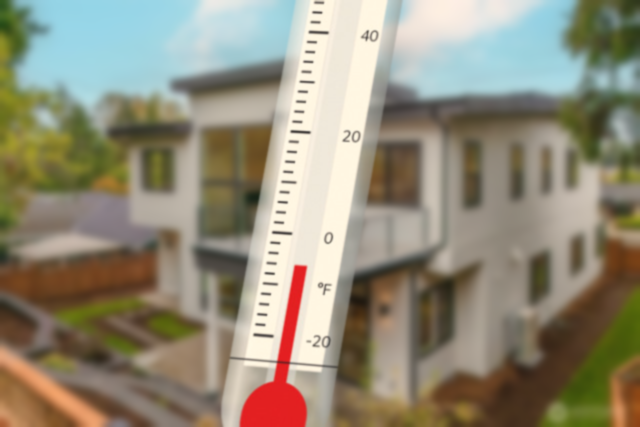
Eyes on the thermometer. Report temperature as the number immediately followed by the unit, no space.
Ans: -6°F
